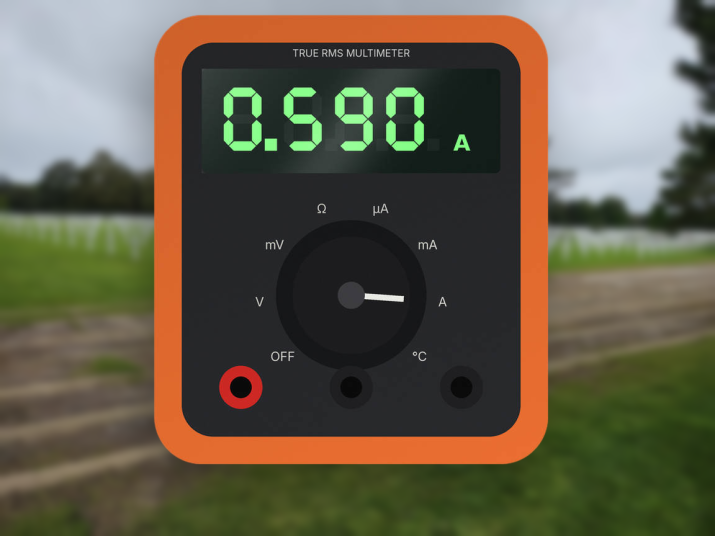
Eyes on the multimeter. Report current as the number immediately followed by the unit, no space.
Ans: 0.590A
